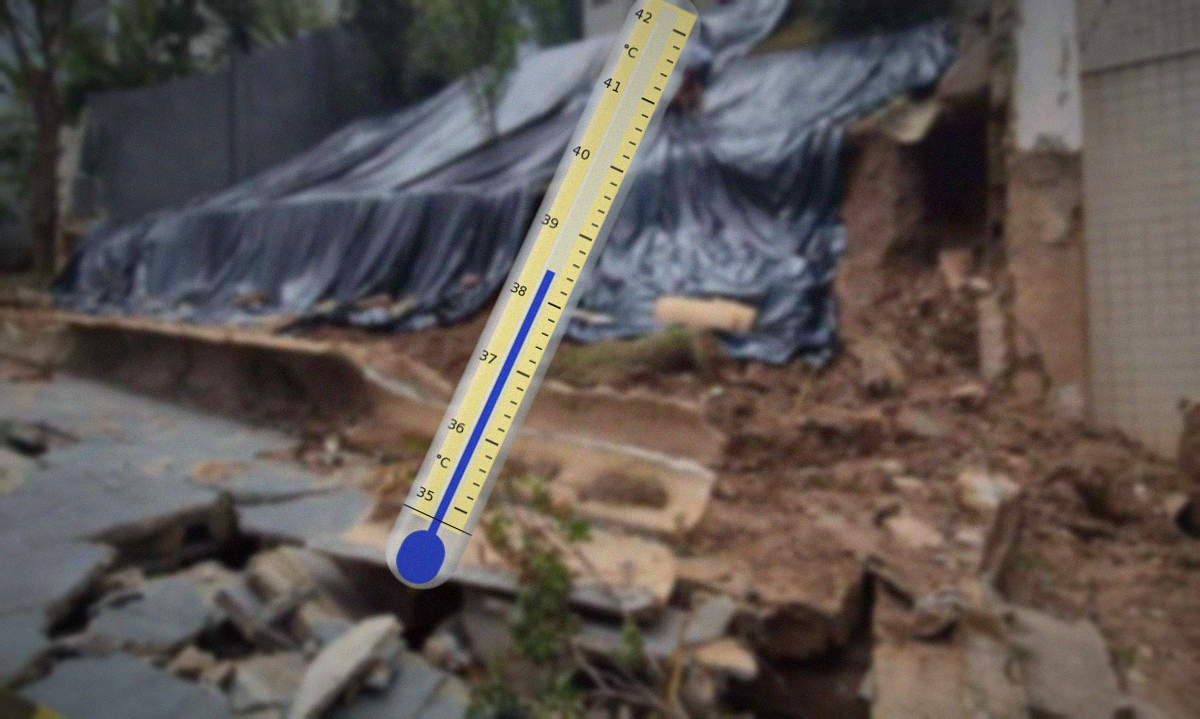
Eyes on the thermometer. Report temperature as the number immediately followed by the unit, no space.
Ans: 38.4°C
